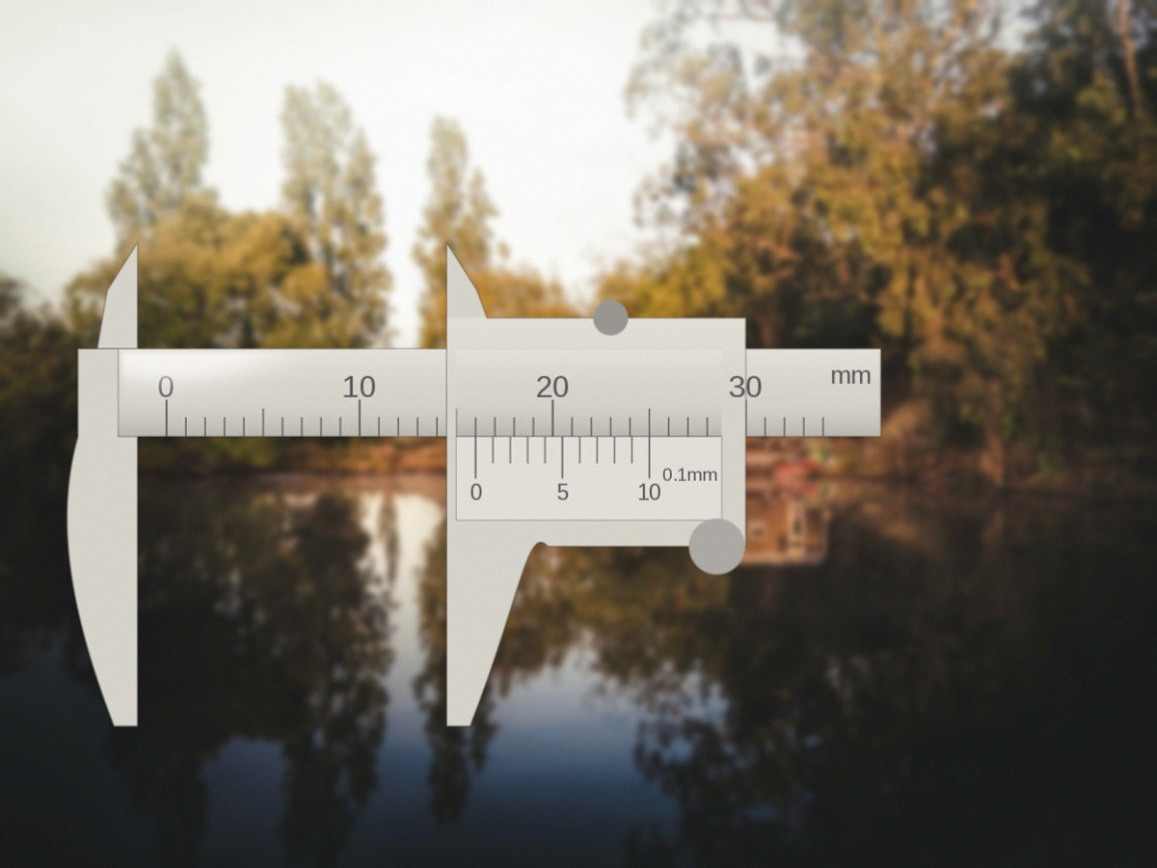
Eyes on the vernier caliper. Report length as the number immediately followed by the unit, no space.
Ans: 16.0mm
